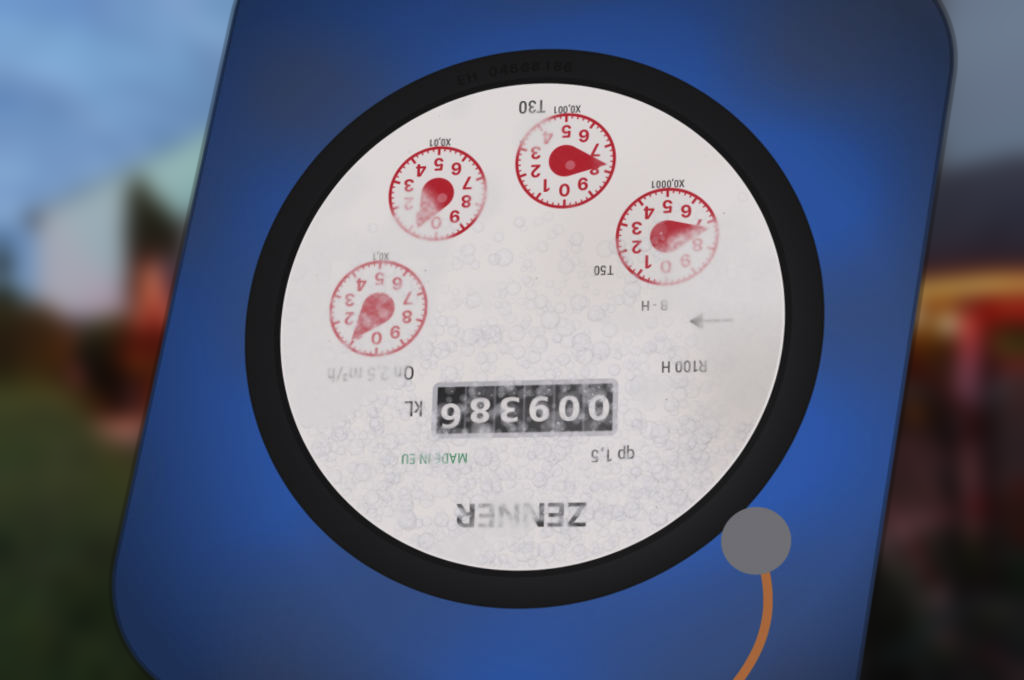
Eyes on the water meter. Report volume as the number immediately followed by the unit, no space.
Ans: 9386.1077kL
